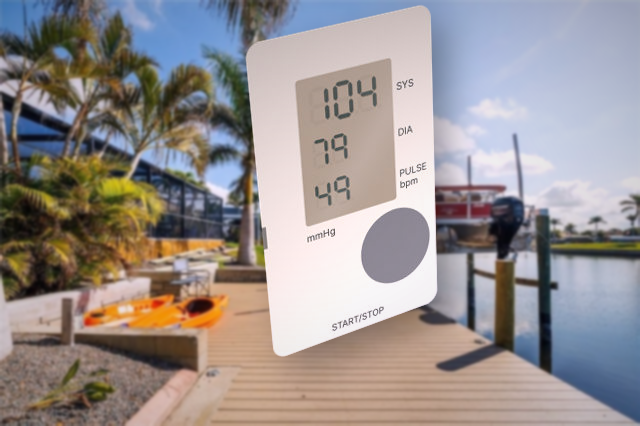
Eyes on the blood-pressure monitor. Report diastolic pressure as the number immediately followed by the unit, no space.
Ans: 79mmHg
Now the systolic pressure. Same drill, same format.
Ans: 104mmHg
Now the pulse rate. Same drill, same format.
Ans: 49bpm
